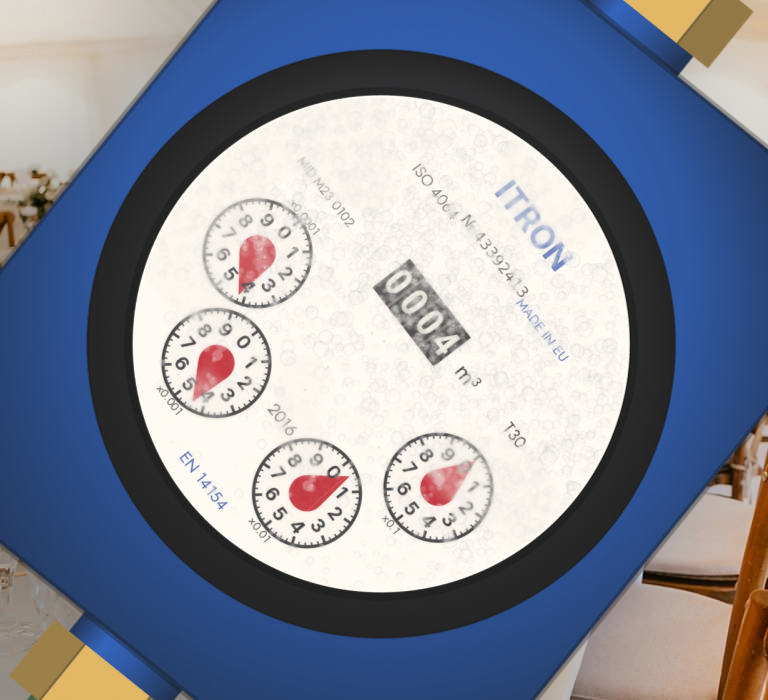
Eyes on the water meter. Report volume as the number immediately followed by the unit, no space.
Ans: 4.0044m³
